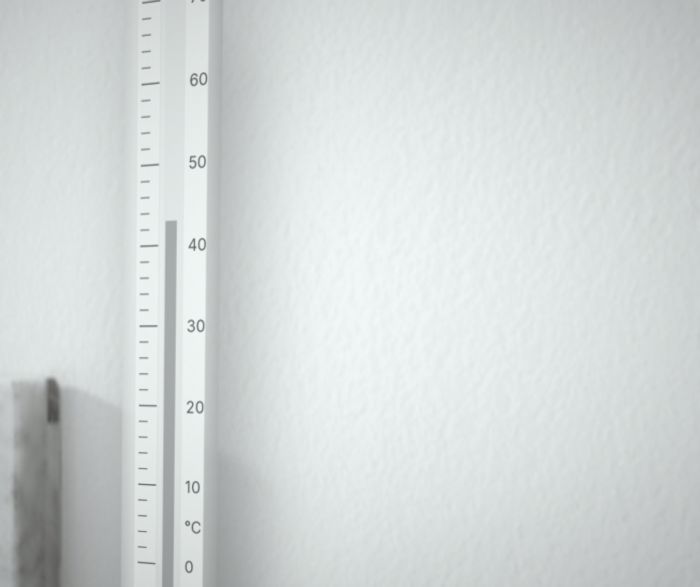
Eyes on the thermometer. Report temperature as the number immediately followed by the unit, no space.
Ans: 43°C
